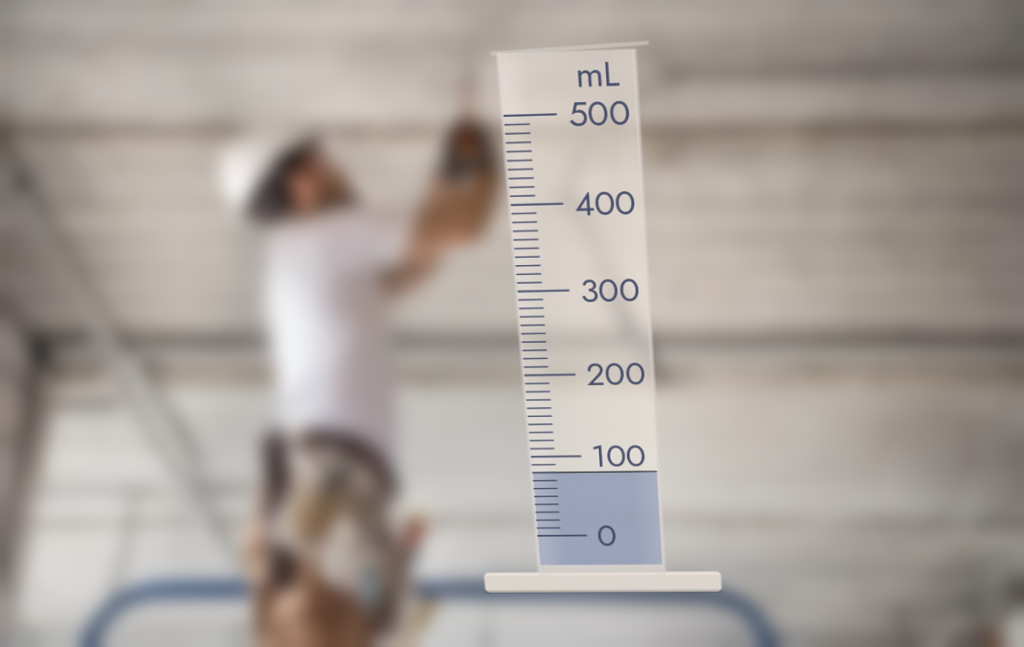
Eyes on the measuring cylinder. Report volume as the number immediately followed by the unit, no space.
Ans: 80mL
